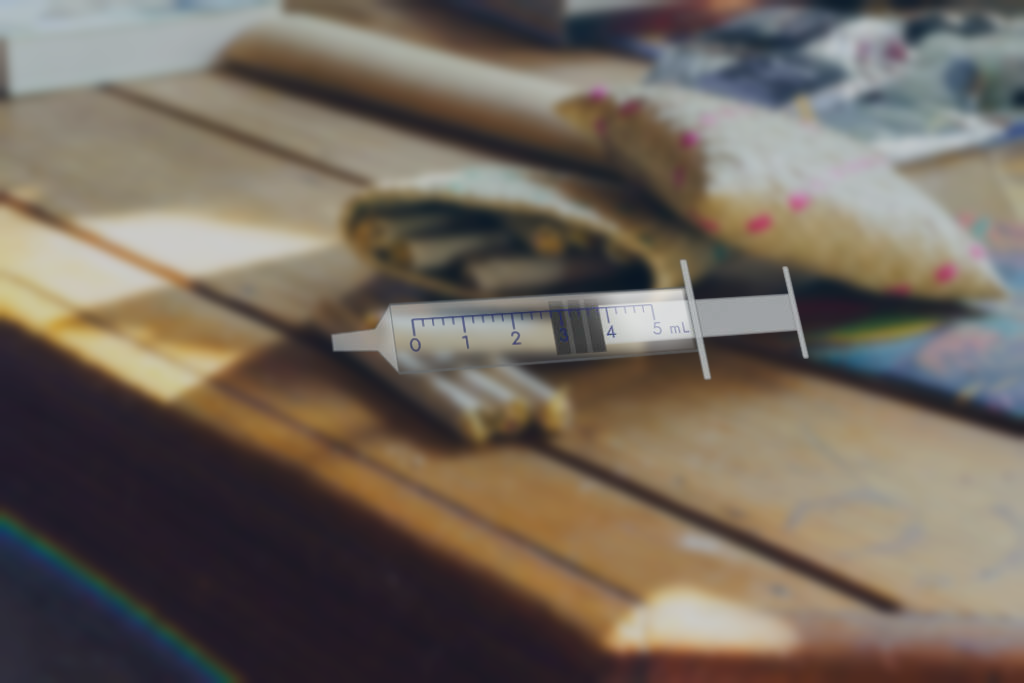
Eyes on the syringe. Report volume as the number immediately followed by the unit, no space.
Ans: 2.8mL
